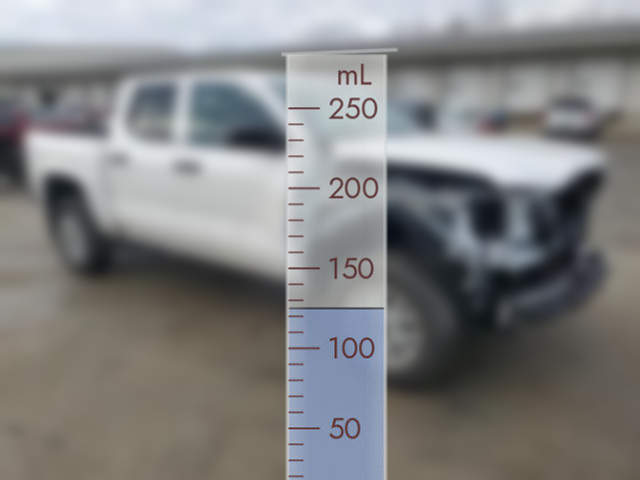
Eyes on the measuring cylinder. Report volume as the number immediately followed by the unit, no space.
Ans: 125mL
